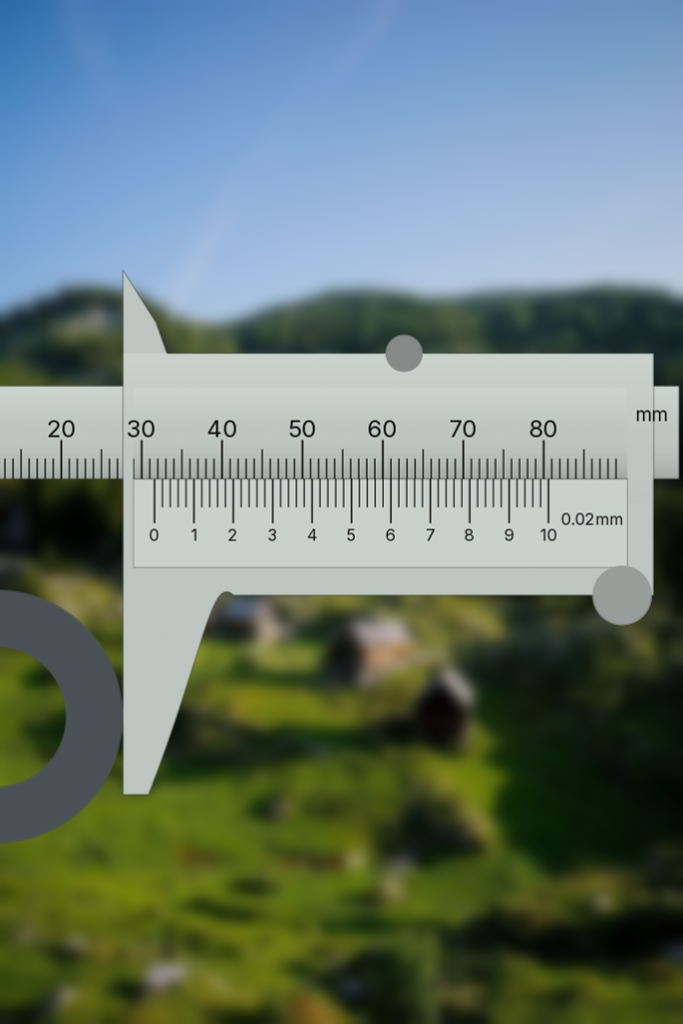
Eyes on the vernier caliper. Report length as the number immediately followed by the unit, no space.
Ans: 31.6mm
